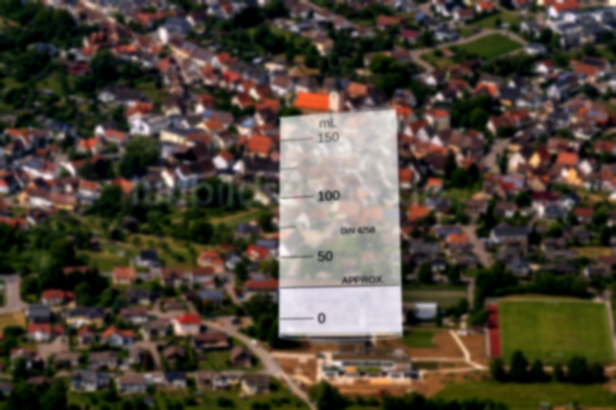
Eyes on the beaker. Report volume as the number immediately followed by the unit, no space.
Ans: 25mL
